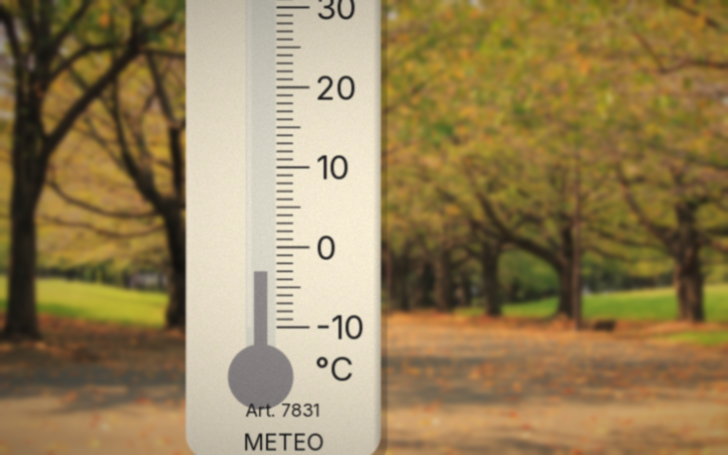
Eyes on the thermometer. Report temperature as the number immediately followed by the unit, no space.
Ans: -3°C
